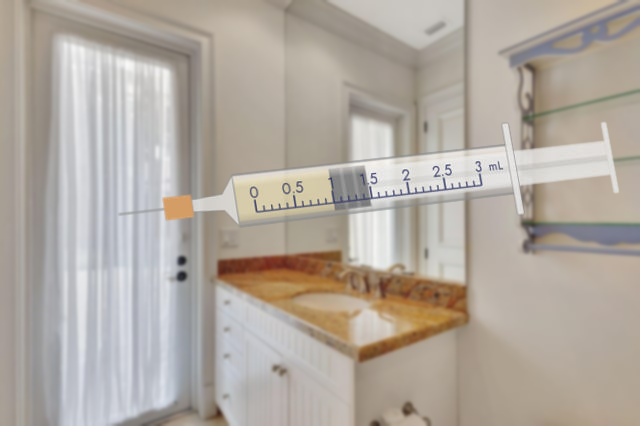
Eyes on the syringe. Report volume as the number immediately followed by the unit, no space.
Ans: 1mL
